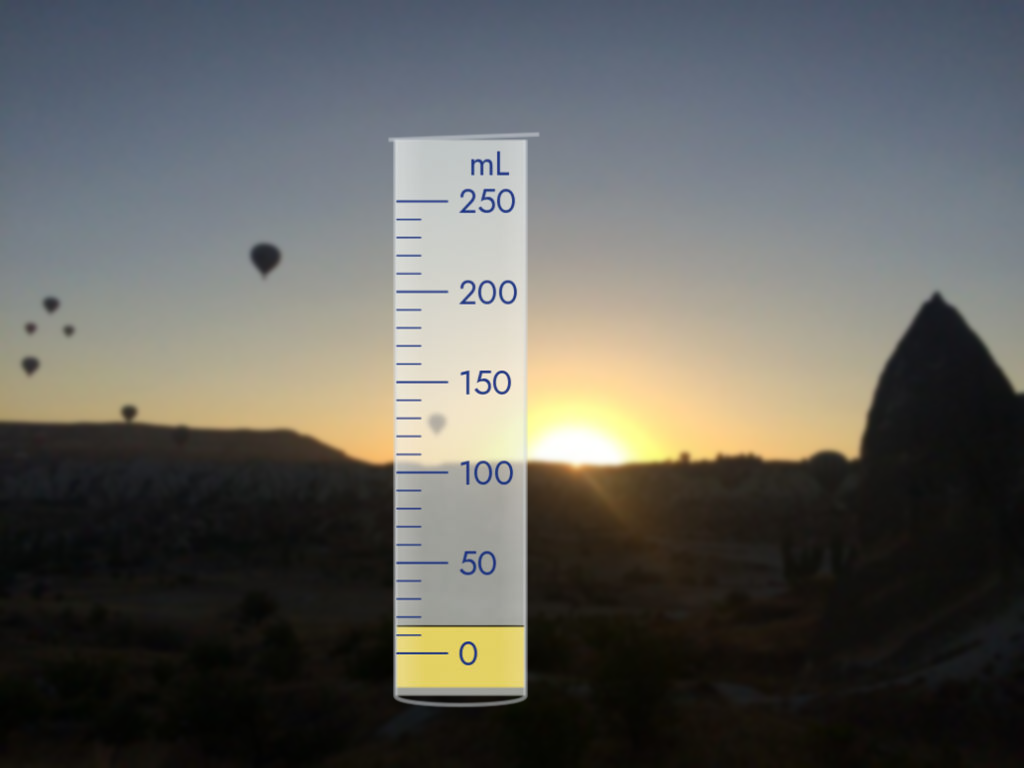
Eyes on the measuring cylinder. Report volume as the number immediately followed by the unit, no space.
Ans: 15mL
